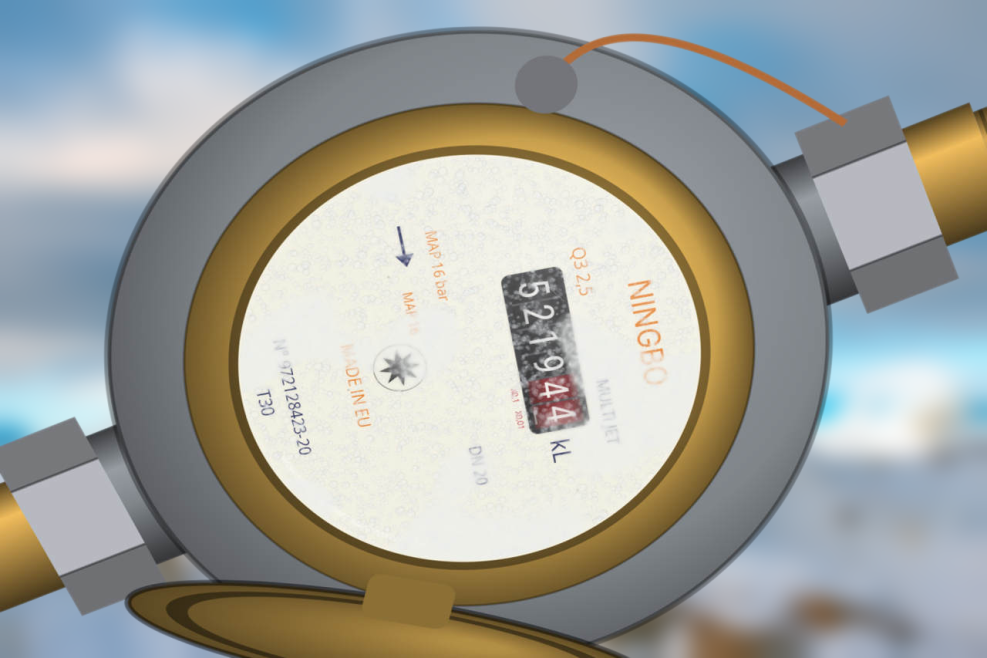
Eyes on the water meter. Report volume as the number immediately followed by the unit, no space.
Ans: 5219.44kL
